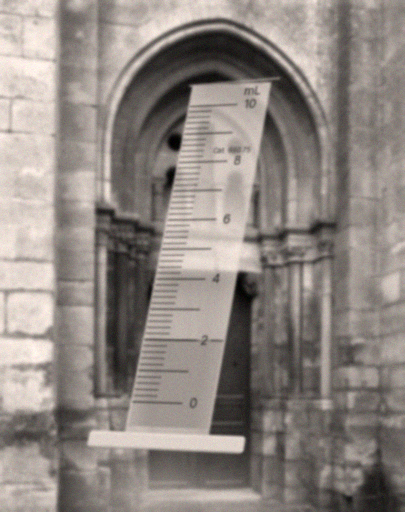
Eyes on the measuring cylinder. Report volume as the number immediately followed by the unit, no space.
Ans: 2mL
